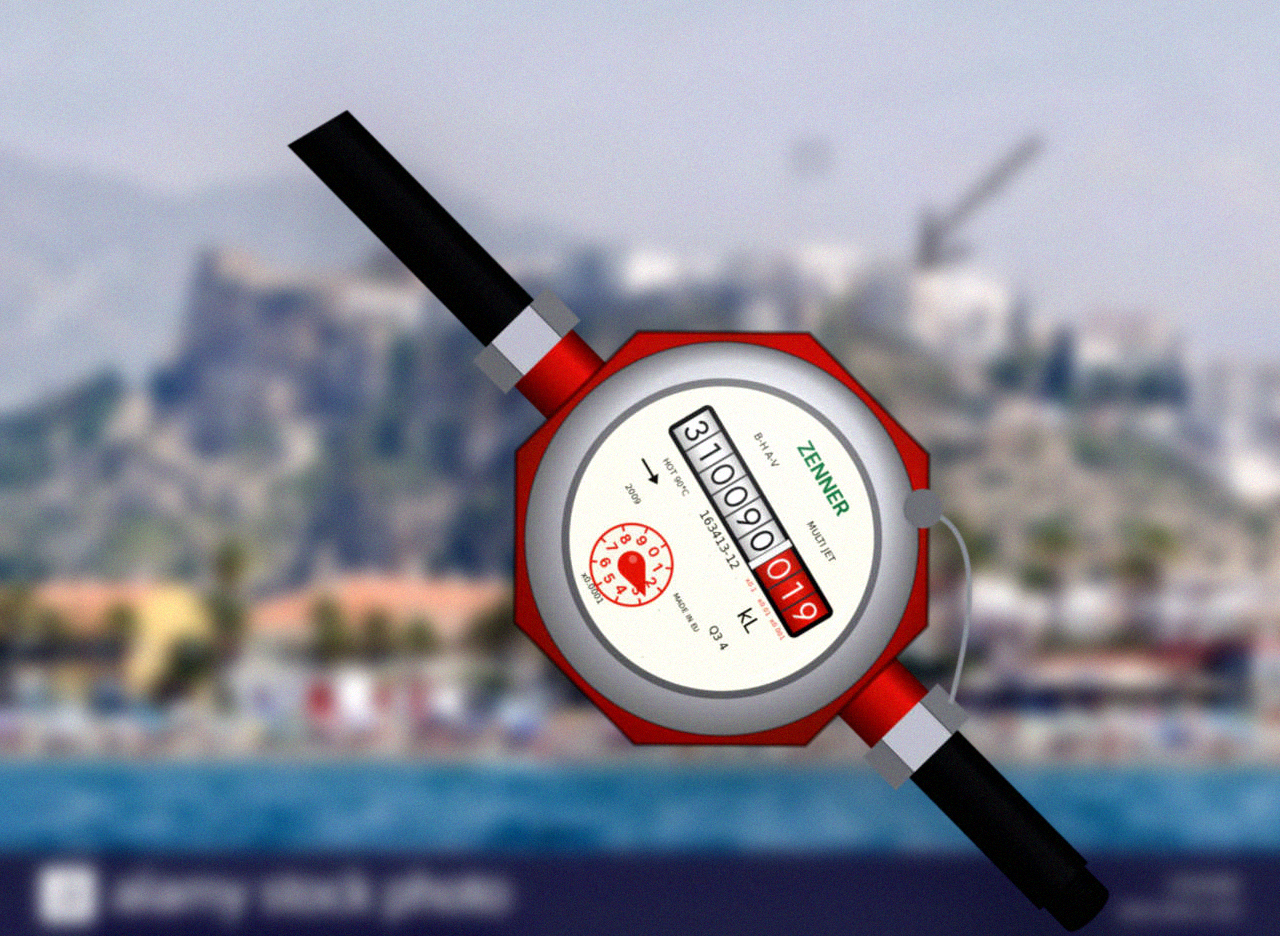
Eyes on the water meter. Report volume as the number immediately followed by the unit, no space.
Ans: 310090.0192kL
